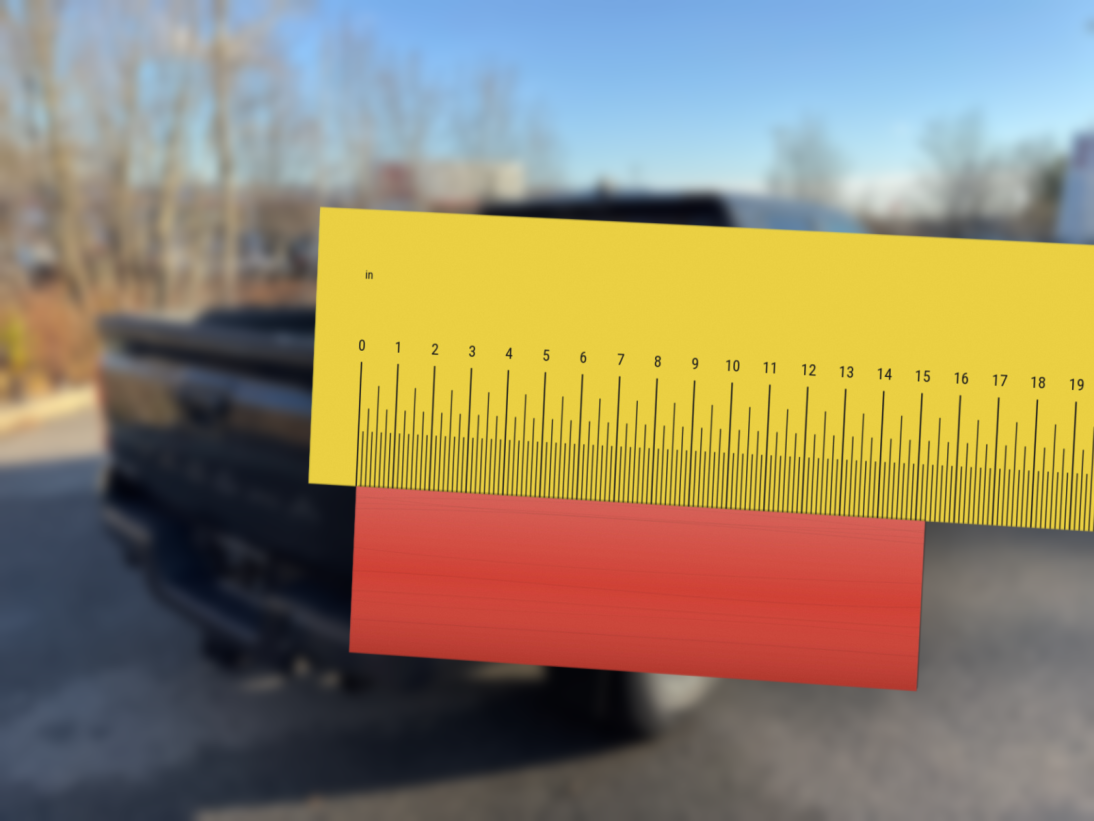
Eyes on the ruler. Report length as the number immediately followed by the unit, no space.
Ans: 15.25in
